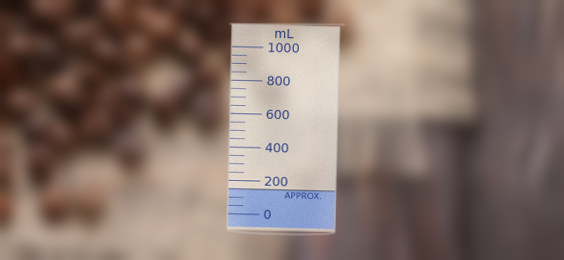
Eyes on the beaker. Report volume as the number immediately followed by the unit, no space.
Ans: 150mL
